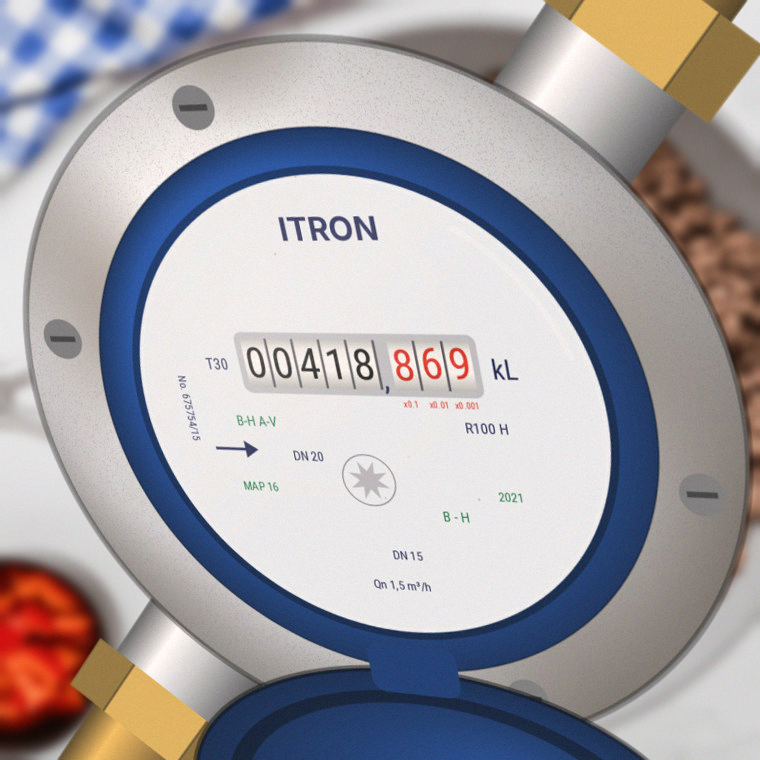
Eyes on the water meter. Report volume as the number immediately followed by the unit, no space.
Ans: 418.869kL
